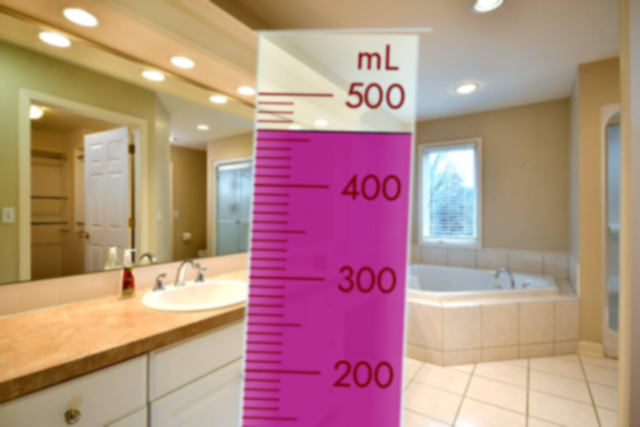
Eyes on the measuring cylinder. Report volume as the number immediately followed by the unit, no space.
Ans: 460mL
